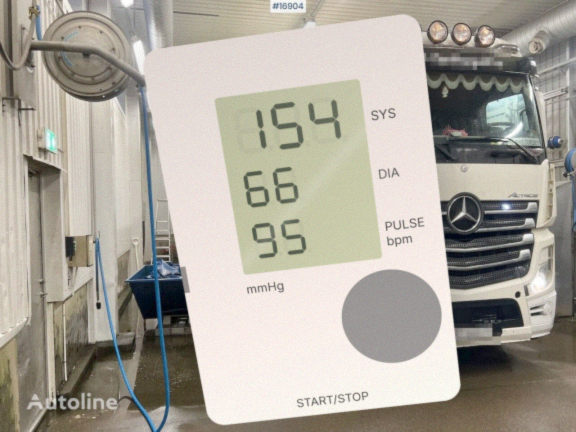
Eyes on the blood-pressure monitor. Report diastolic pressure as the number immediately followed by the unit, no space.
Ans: 66mmHg
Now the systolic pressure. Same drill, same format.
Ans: 154mmHg
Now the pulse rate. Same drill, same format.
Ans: 95bpm
